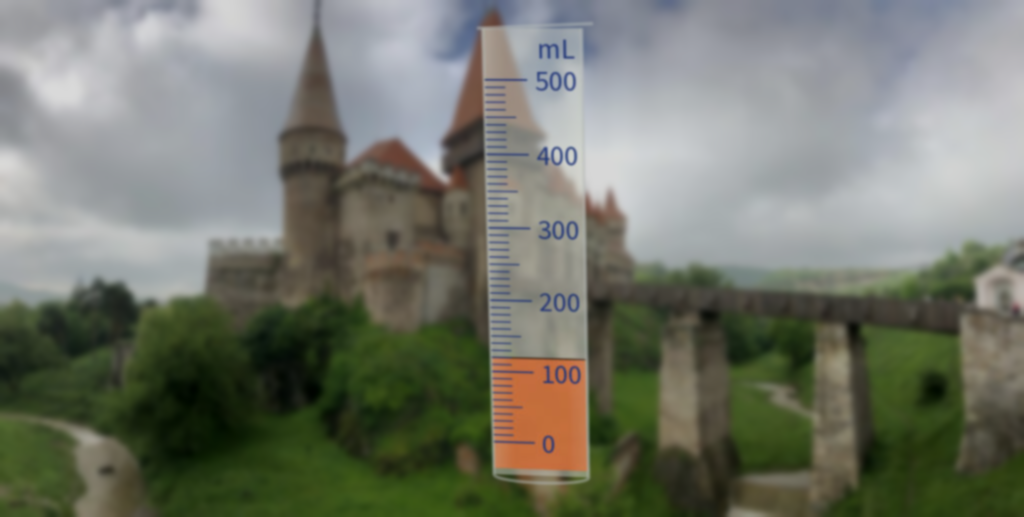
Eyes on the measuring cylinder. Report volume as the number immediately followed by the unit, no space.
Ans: 120mL
